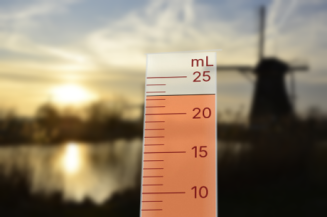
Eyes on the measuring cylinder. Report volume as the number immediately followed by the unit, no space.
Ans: 22.5mL
